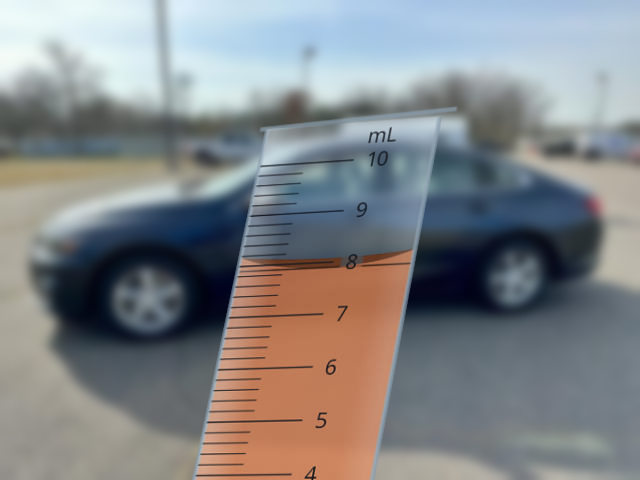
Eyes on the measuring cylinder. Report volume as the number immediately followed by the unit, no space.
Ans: 7.9mL
